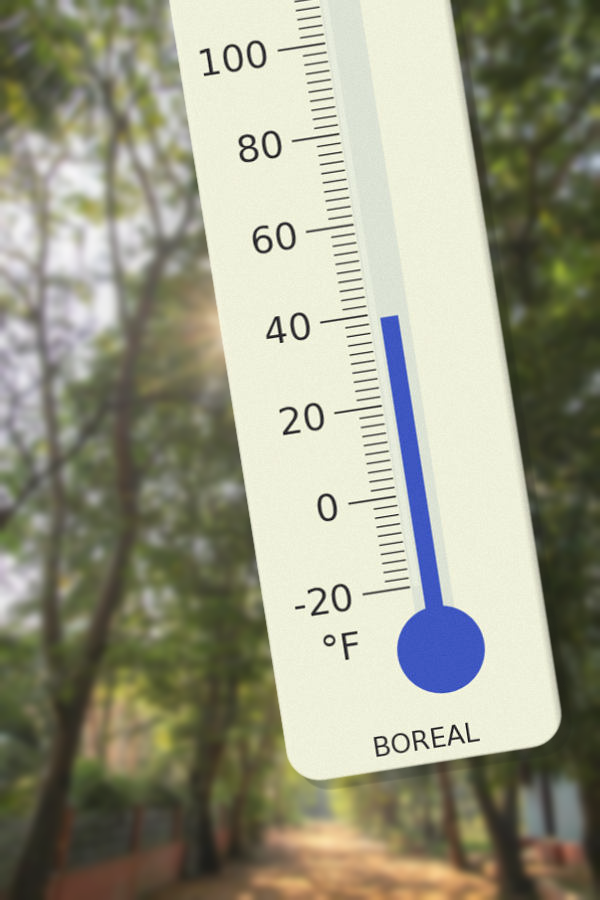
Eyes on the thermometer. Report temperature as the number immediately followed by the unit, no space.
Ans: 39°F
